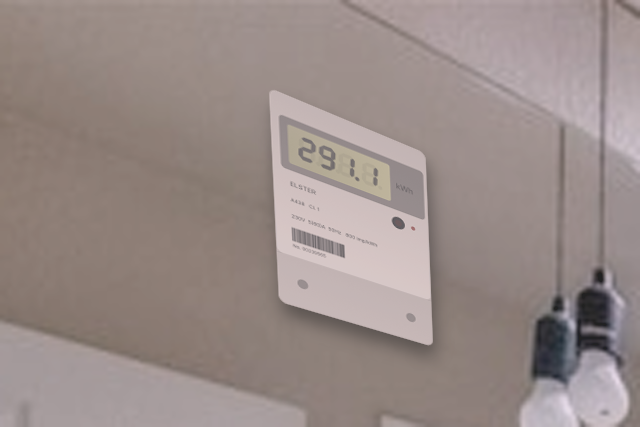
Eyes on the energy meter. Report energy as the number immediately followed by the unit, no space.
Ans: 291.1kWh
